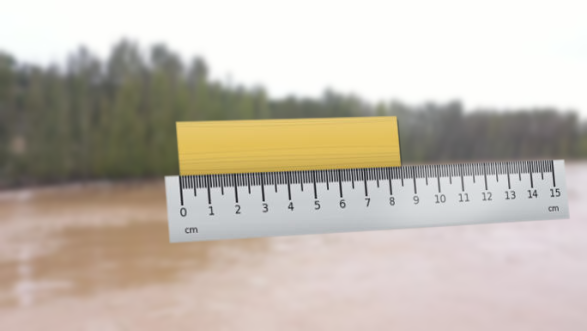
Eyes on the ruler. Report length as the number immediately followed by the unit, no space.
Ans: 8.5cm
